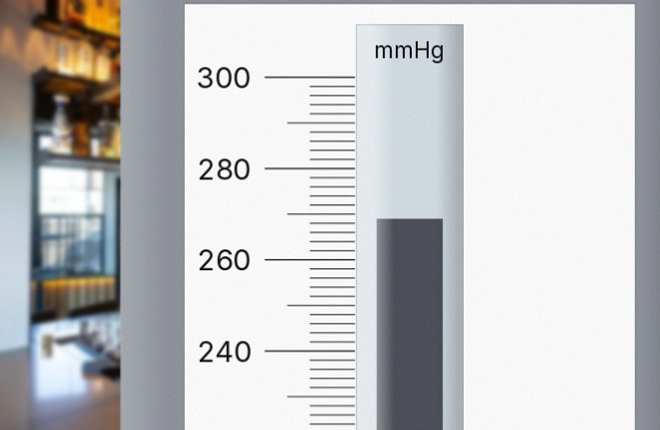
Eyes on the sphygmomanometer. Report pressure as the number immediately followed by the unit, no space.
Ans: 269mmHg
